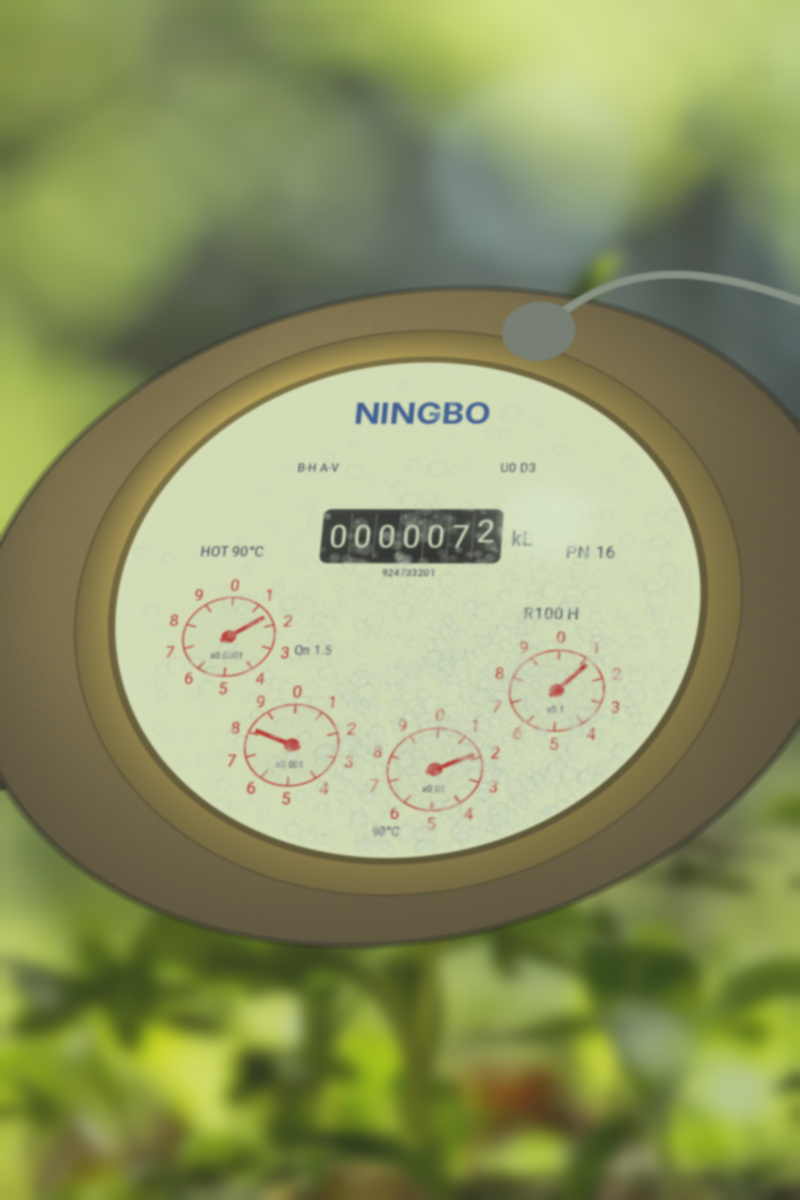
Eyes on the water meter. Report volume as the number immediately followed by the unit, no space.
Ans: 72.1181kL
